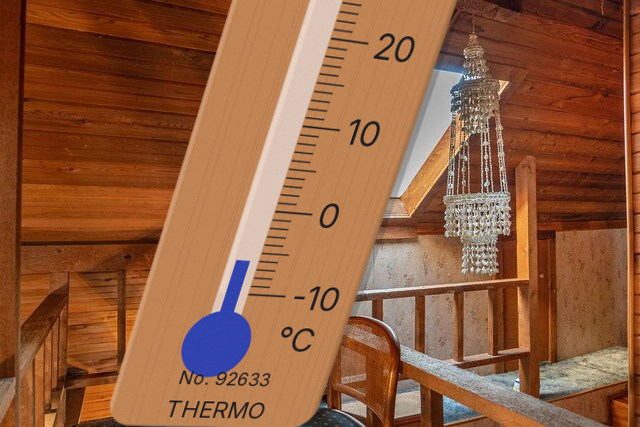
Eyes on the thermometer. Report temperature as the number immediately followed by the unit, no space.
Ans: -6°C
